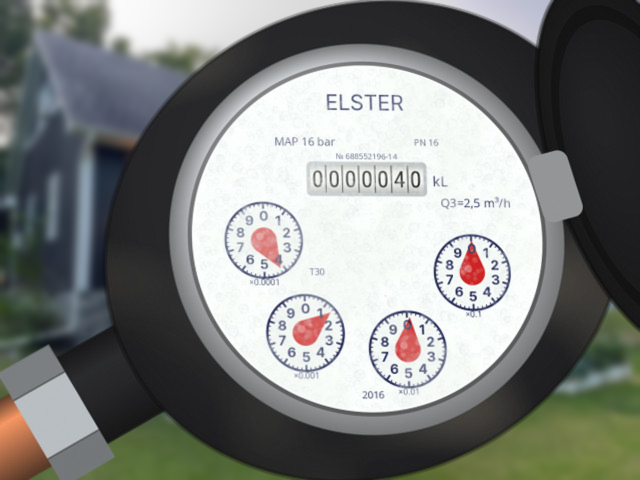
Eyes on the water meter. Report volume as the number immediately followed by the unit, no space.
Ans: 40.0014kL
